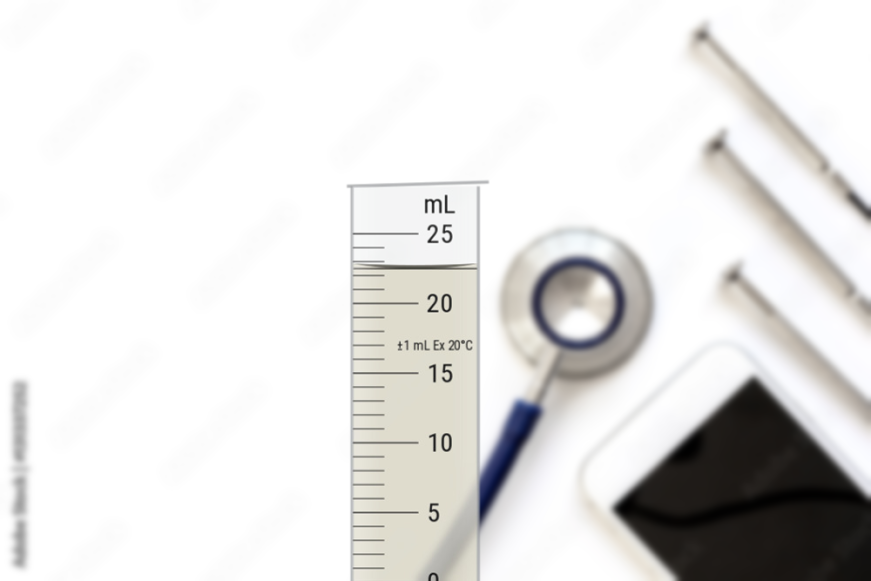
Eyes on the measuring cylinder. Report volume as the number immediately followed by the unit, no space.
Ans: 22.5mL
